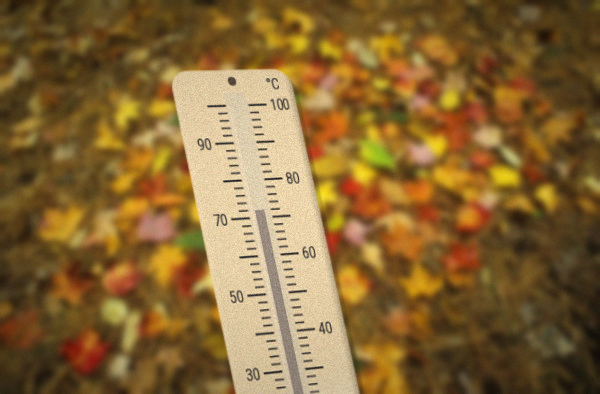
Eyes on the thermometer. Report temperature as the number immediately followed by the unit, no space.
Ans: 72°C
